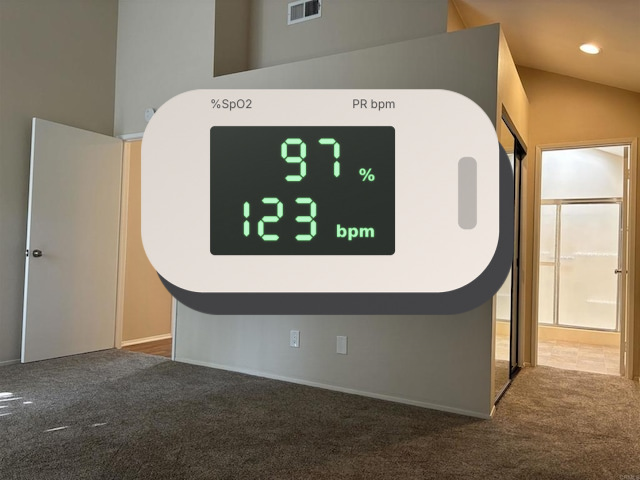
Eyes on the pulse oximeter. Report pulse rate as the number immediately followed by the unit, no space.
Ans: 123bpm
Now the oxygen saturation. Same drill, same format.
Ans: 97%
